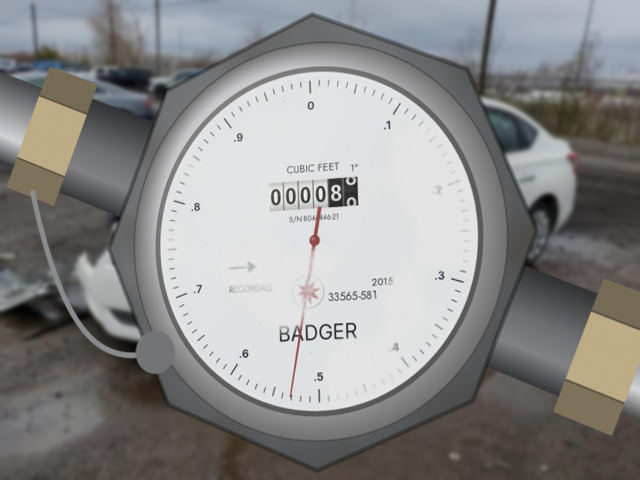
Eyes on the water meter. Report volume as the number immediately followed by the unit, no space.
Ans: 88.53ft³
